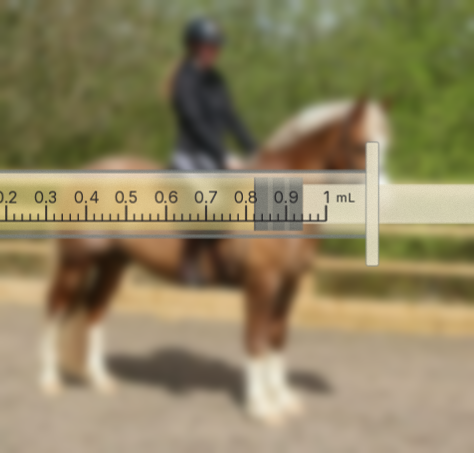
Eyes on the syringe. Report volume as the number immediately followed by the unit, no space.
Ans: 0.82mL
